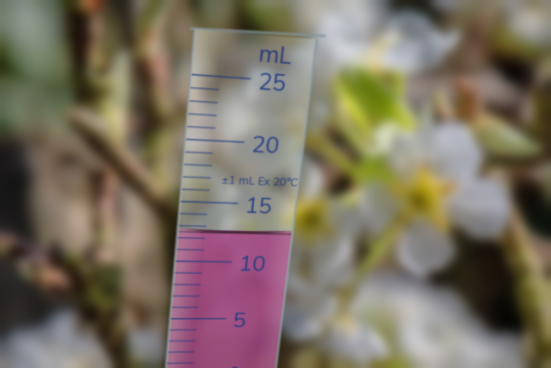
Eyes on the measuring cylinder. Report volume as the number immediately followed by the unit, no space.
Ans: 12.5mL
